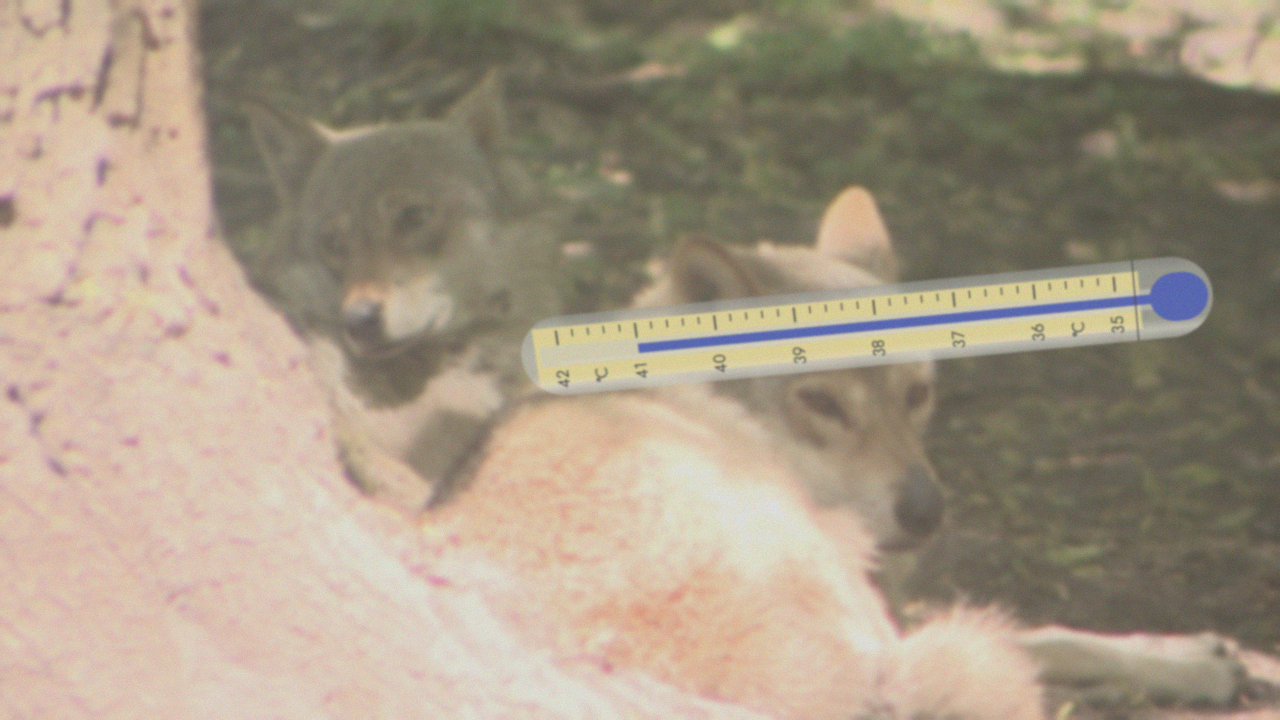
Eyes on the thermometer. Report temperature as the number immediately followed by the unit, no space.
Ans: 41°C
